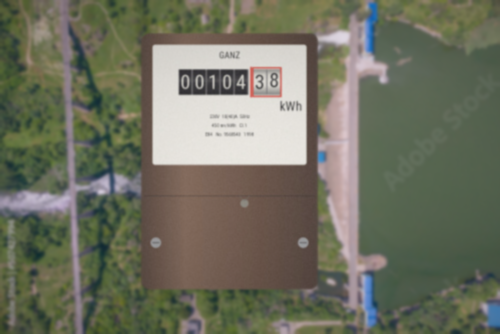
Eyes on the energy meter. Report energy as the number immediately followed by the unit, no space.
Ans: 104.38kWh
